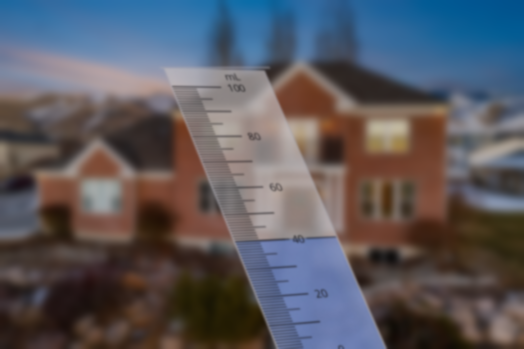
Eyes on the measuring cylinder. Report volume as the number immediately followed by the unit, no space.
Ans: 40mL
